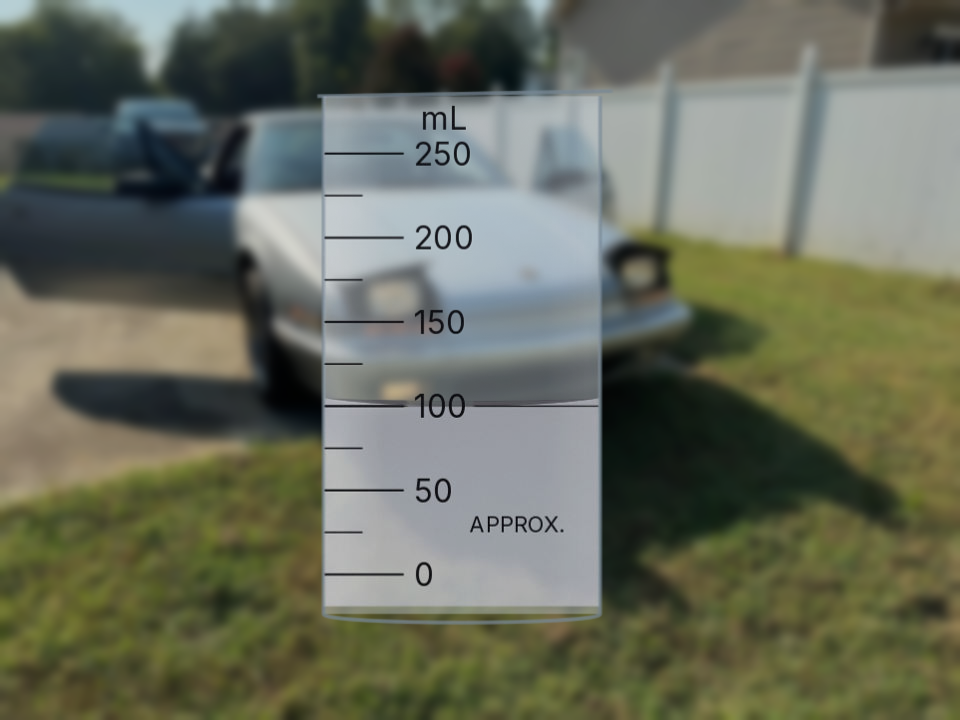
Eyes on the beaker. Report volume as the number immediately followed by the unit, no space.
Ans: 100mL
